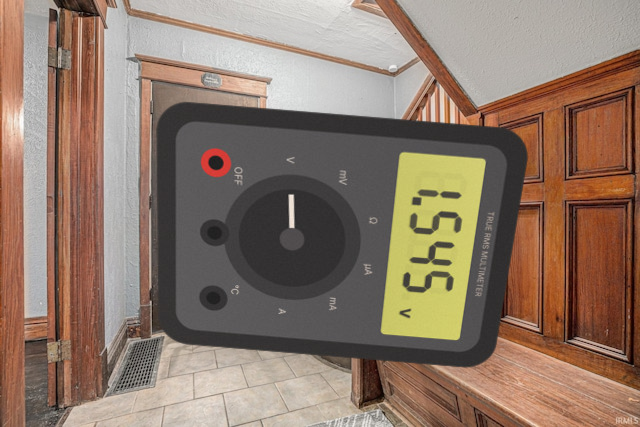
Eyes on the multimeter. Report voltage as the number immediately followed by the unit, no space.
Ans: 1.545V
